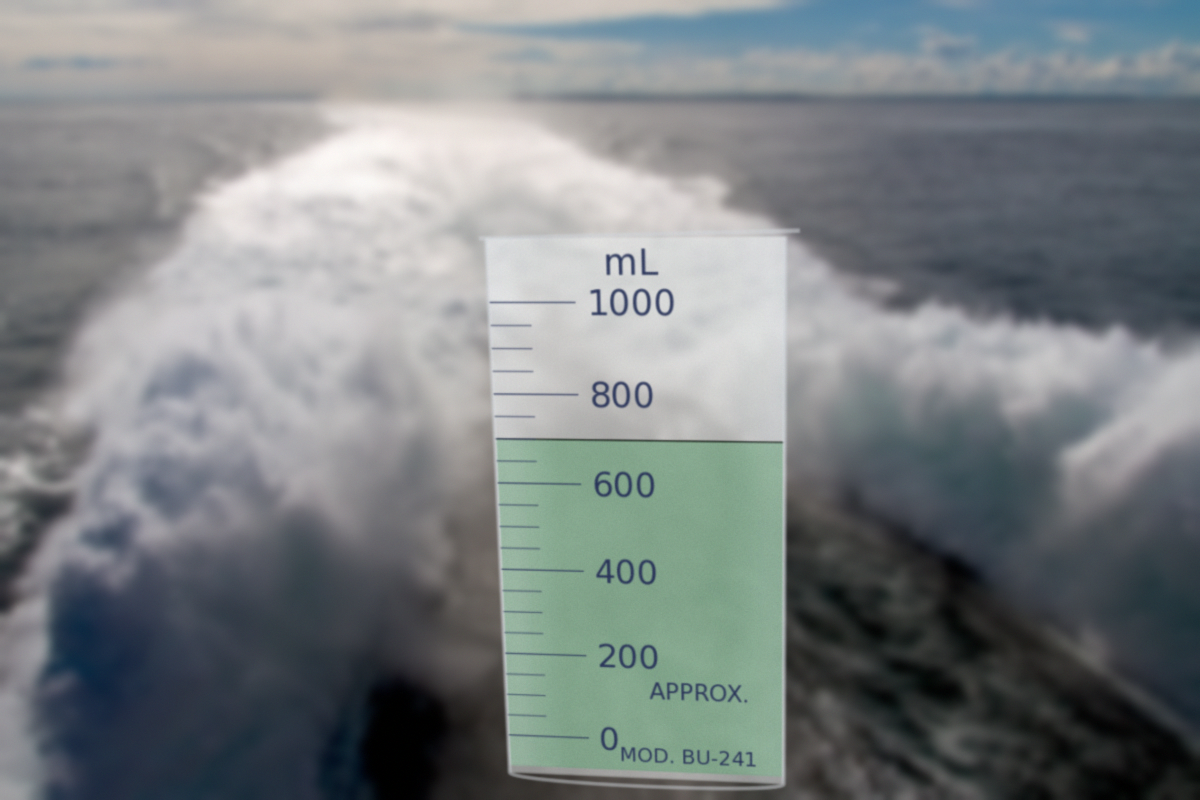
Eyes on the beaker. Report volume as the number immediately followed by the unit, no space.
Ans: 700mL
